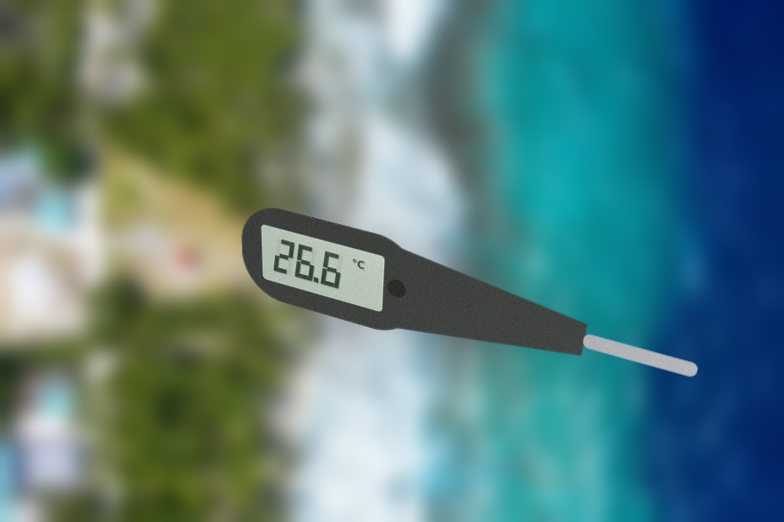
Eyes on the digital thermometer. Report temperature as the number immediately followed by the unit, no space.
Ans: 26.6°C
